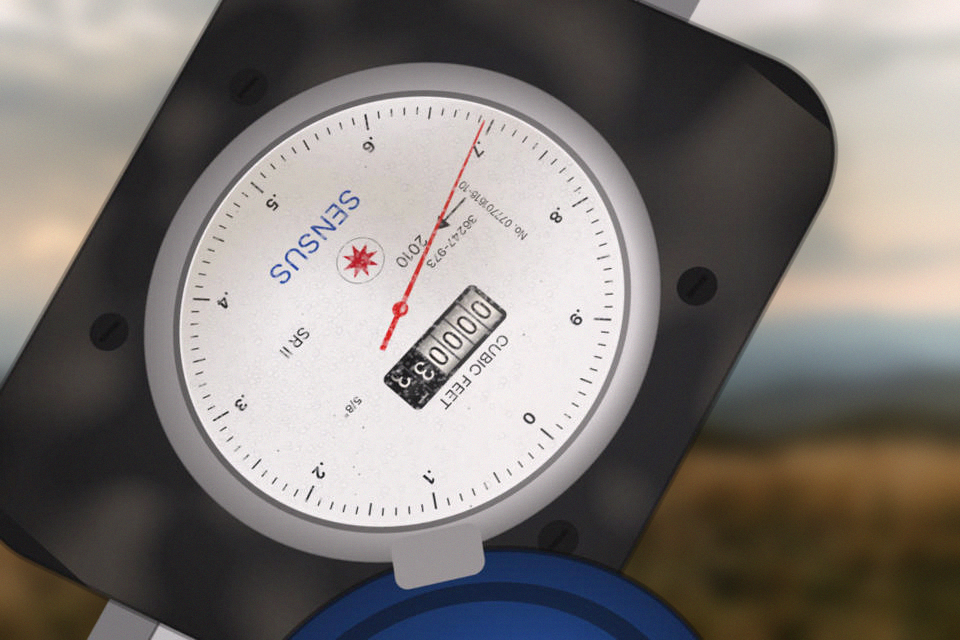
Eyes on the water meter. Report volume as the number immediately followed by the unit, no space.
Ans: 32.69ft³
